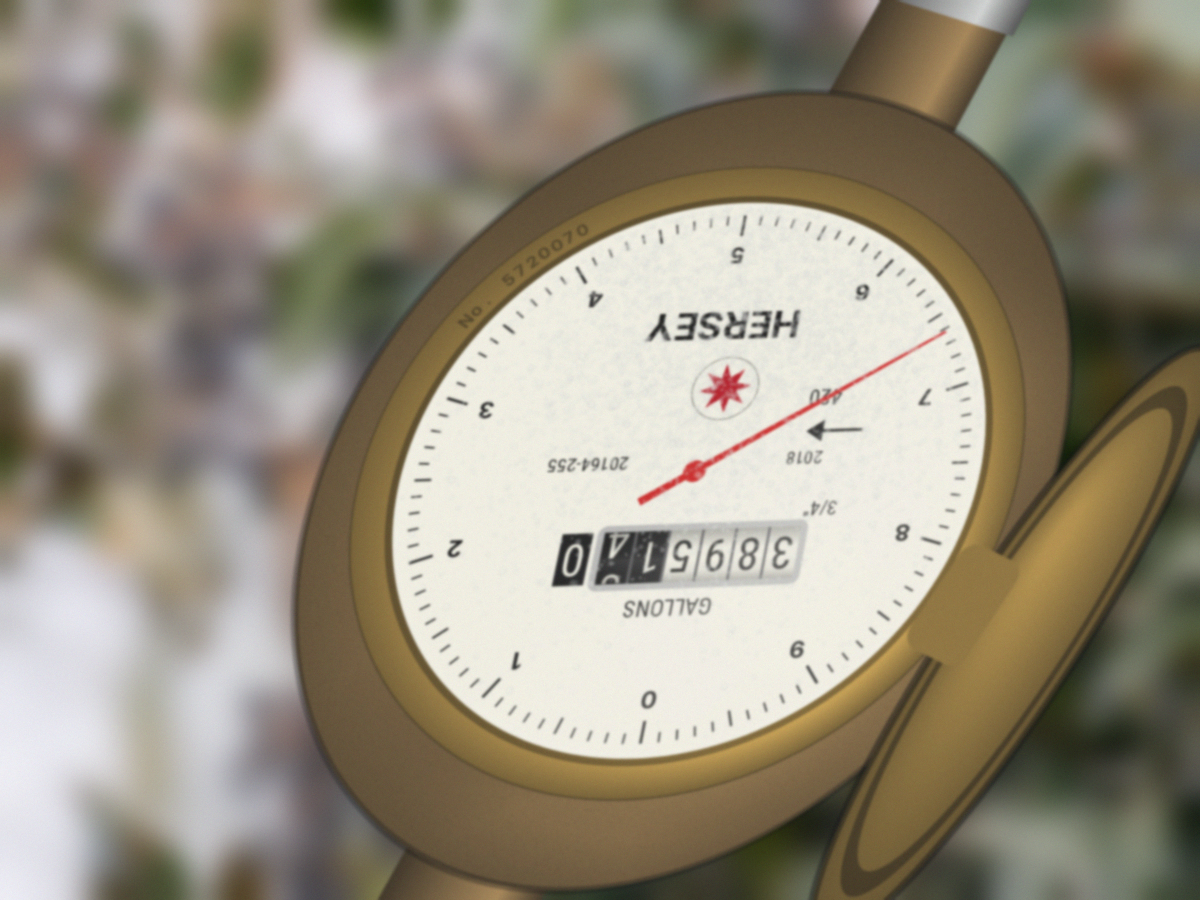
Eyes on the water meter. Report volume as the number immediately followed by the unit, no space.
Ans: 3895136.6gal
